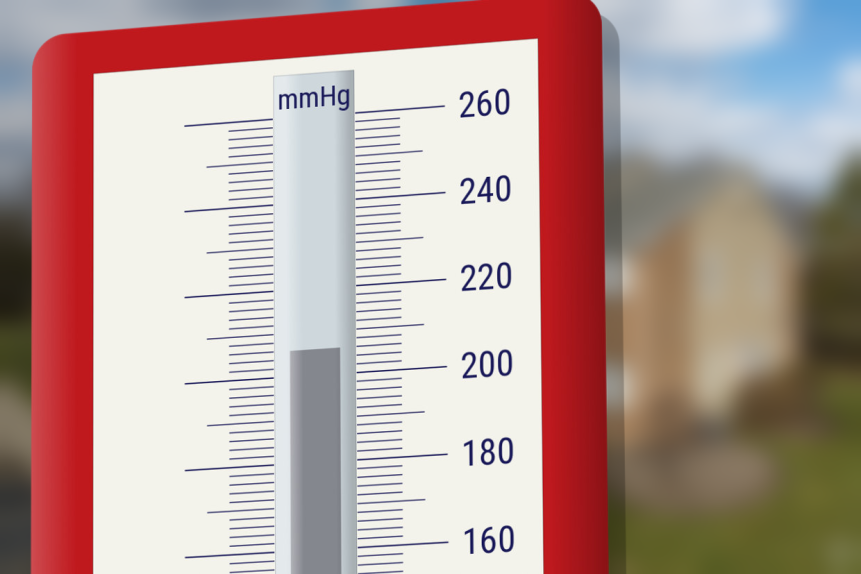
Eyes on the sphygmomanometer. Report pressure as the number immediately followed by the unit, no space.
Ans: 206mmHg
